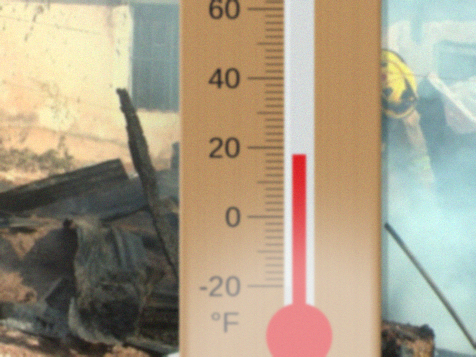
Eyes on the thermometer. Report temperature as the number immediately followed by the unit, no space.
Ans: 18°F
